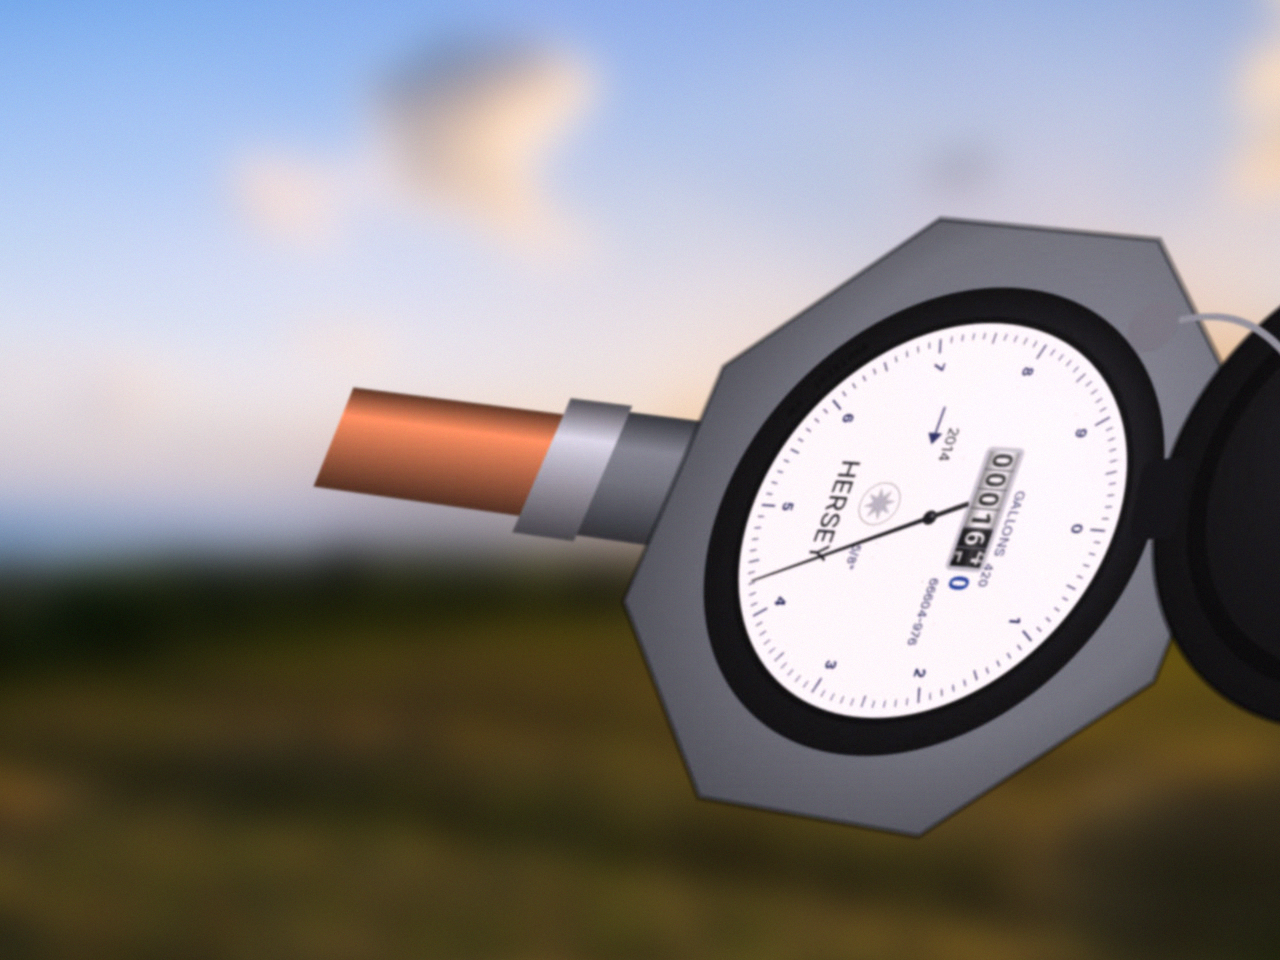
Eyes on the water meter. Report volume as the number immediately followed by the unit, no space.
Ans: 1644.3gal
